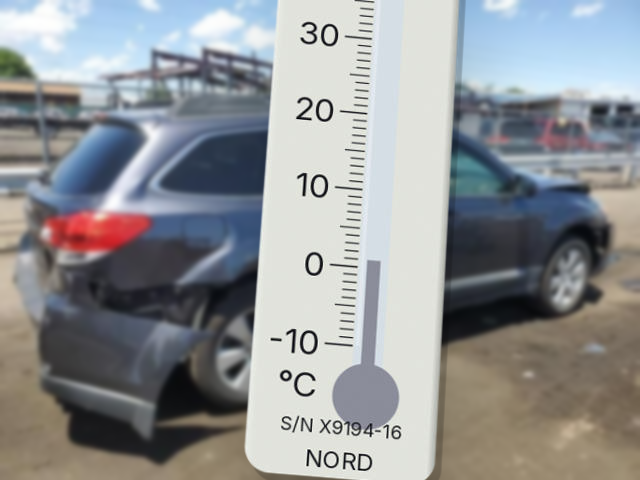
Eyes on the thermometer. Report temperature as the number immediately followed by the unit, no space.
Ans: 1°C
